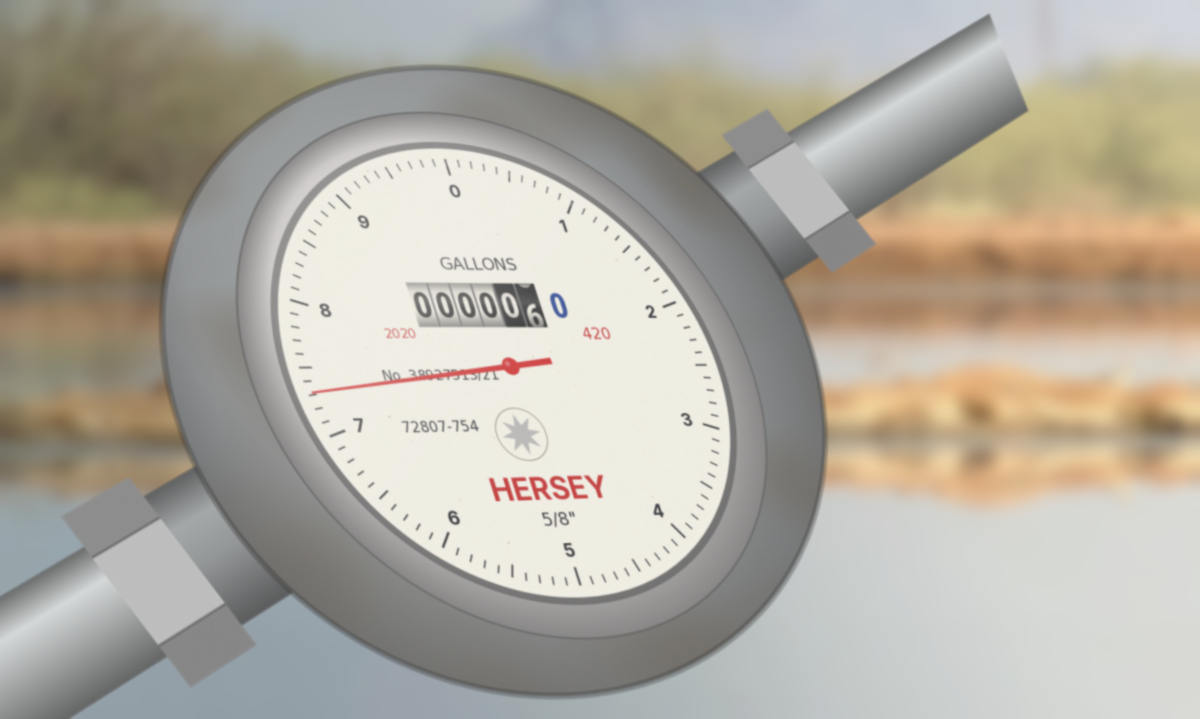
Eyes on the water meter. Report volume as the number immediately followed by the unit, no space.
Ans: 57.3gal
